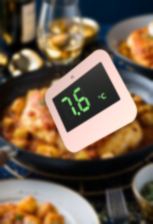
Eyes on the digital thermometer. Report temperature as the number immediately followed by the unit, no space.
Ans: 7.6°C
